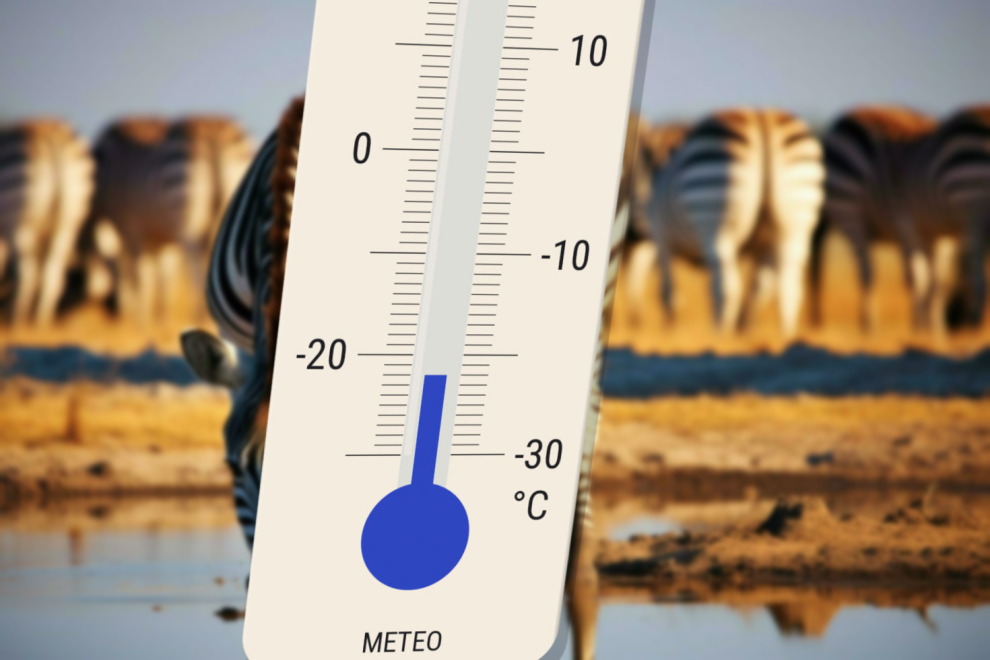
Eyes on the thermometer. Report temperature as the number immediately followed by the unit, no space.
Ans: -22°C
